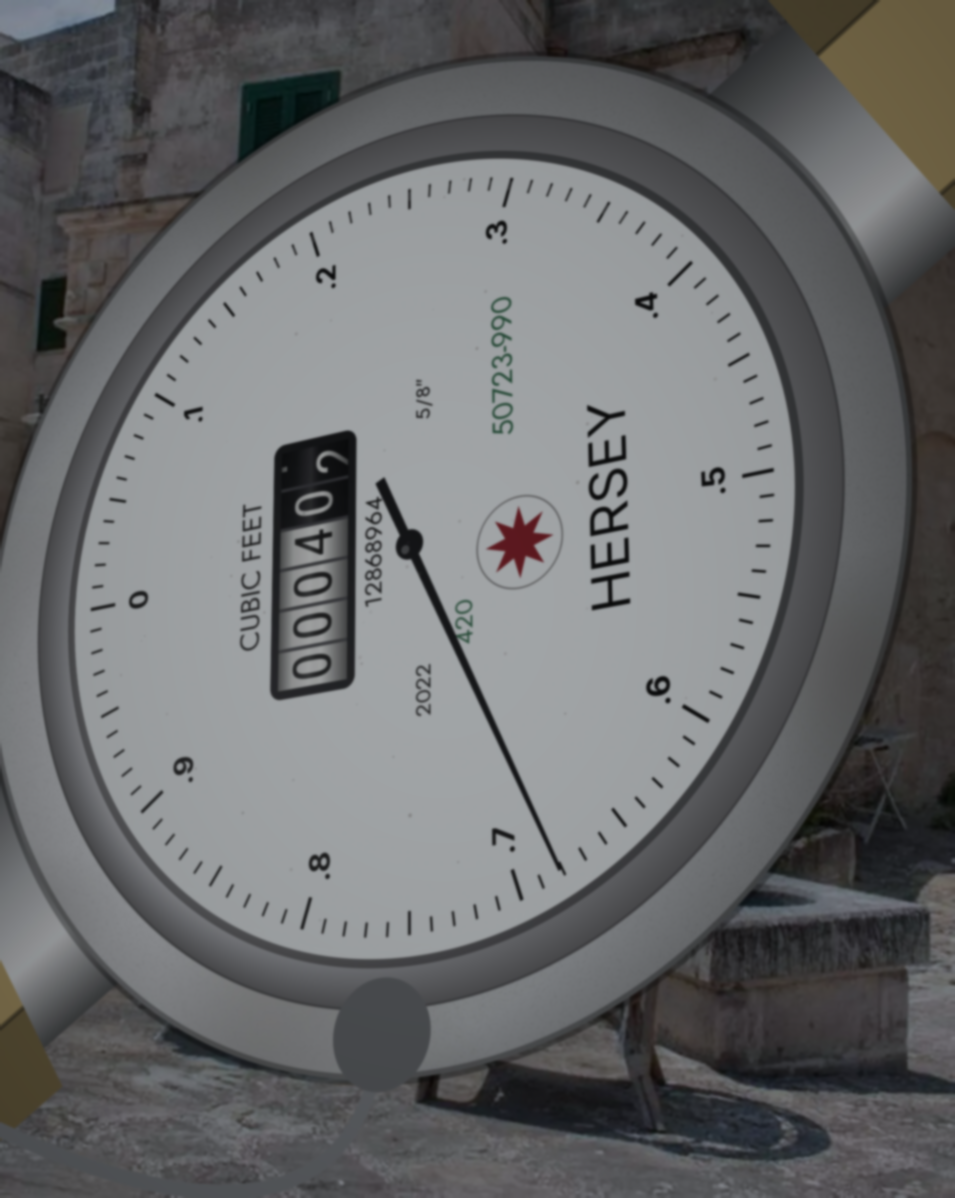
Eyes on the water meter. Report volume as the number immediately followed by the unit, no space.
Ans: 401.68ft³
